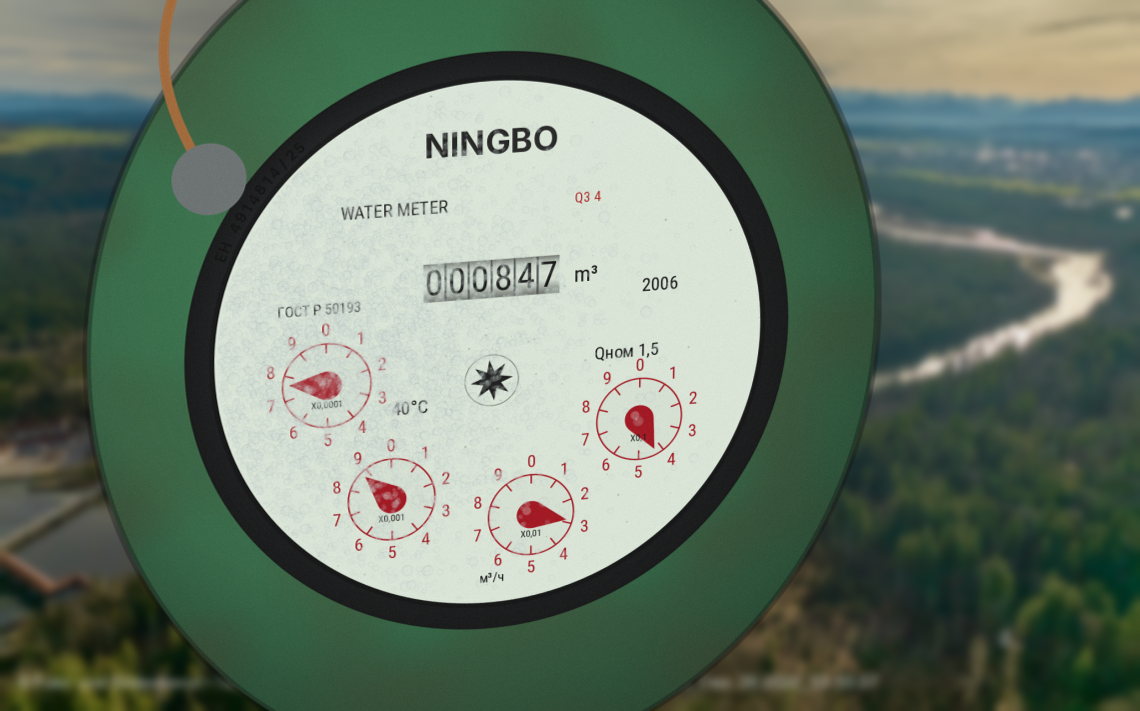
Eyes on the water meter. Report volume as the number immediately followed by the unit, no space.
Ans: 847.4287m³
